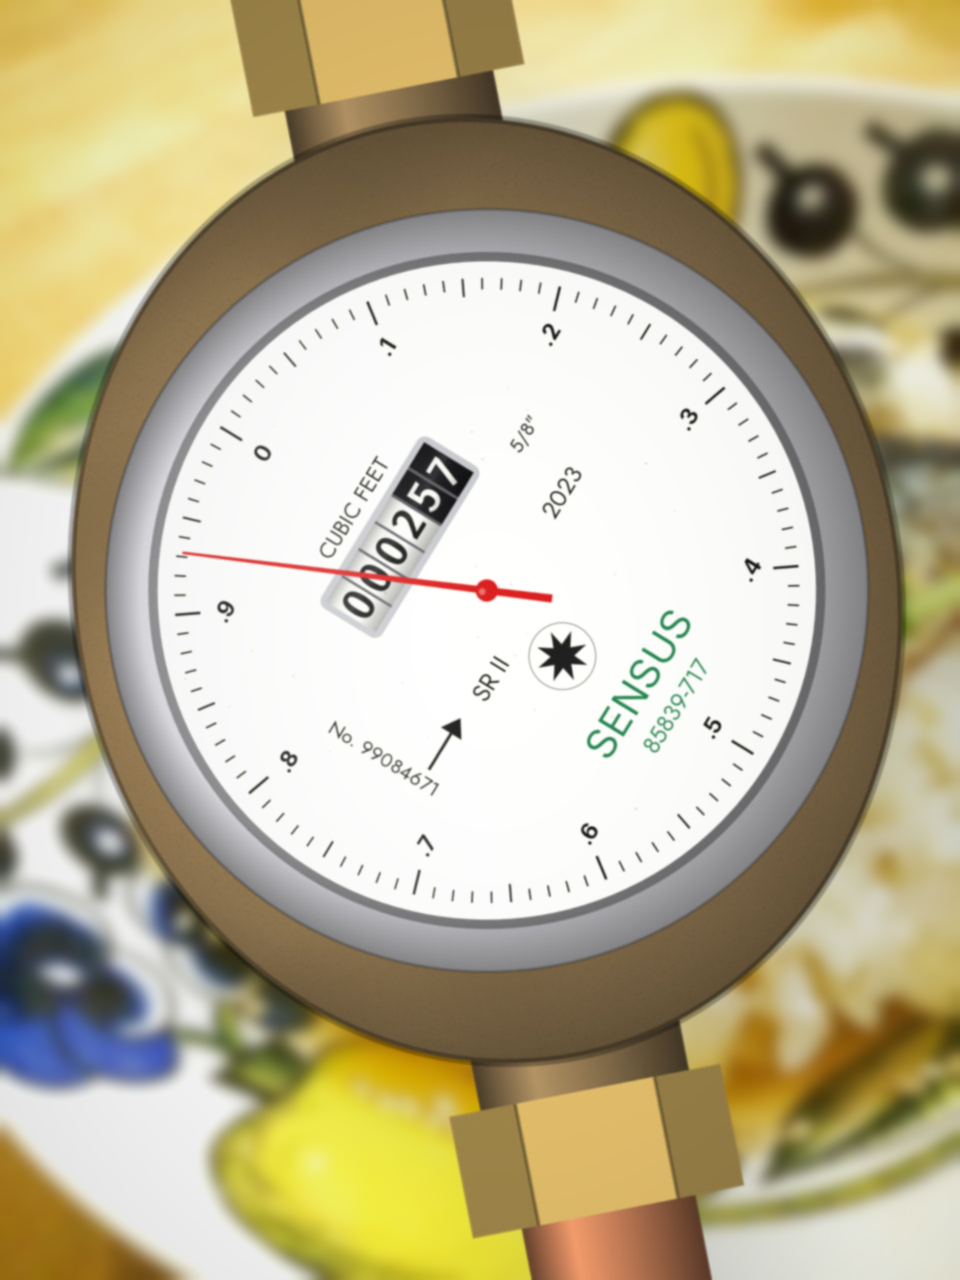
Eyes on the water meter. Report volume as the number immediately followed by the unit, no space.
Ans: 256.93ft³
